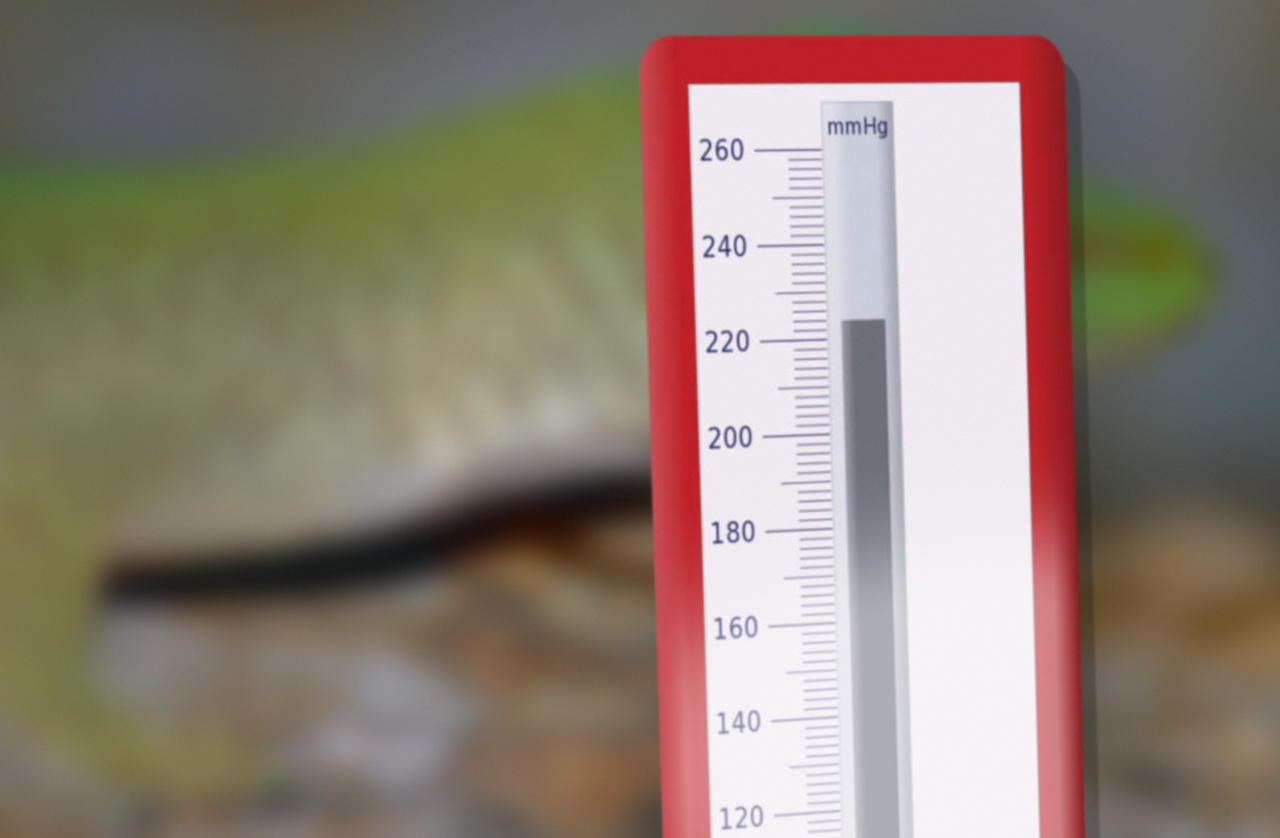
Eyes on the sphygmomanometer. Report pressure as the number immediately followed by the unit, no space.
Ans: 224mmHg
